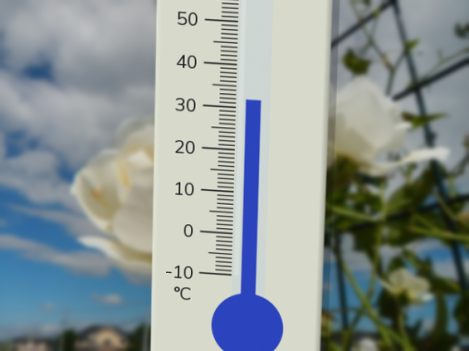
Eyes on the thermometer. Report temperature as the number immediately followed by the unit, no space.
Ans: 32°C
